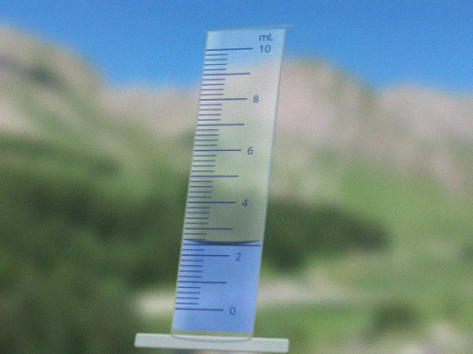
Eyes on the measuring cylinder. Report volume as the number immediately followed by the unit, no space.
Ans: 2.4mL
